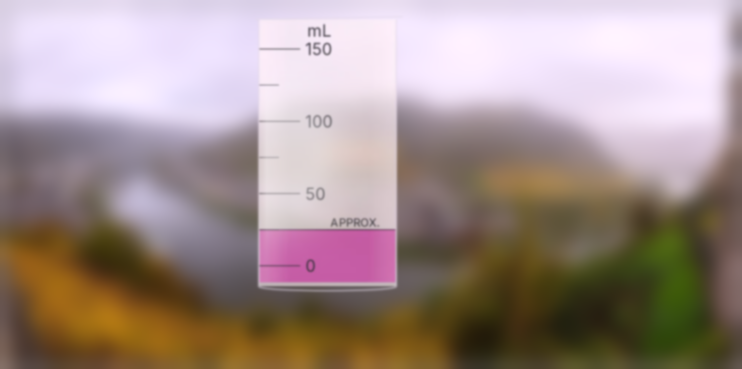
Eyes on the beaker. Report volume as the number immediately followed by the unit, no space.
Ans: 25mL
